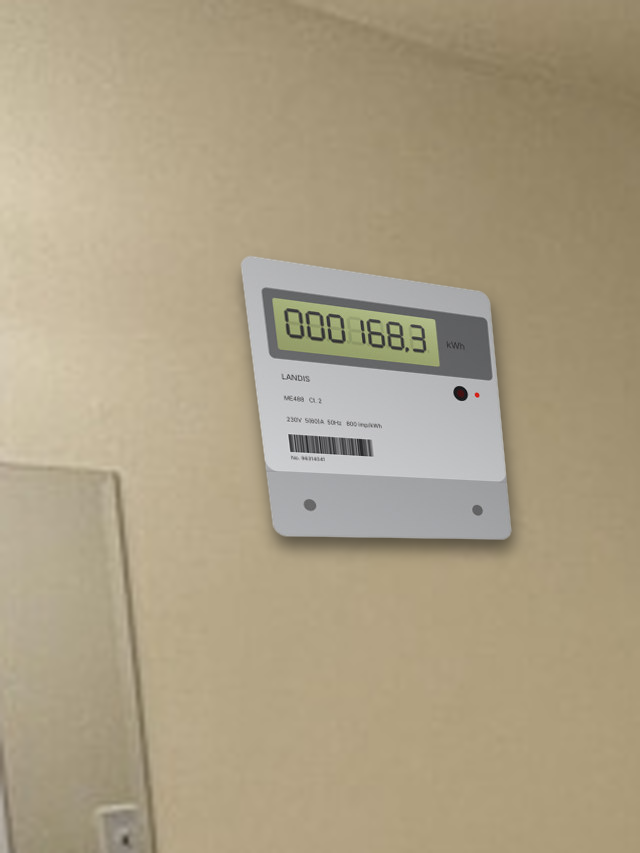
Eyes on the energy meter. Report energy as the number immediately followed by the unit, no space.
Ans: 168.3kWh
